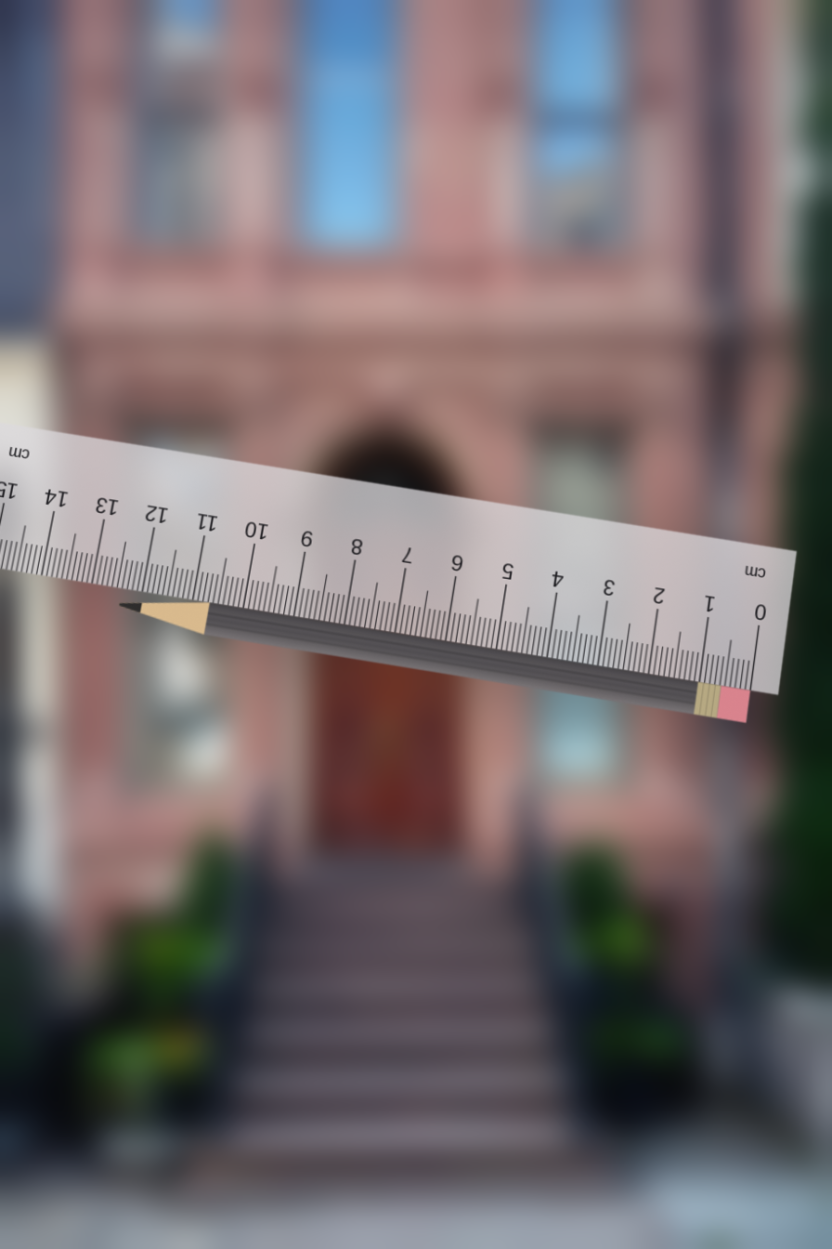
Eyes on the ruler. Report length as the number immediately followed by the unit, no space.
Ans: 12.4cm
